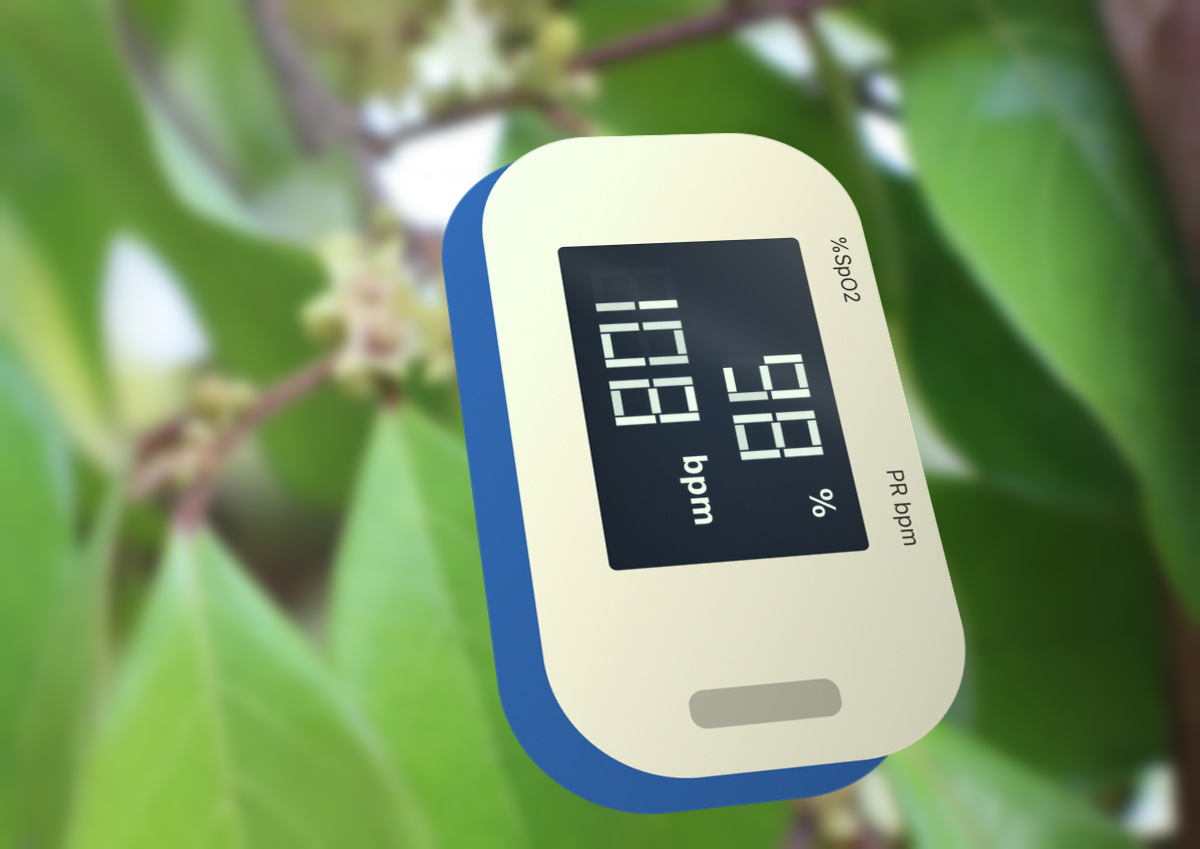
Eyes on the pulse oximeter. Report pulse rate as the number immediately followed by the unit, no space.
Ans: 108bpm
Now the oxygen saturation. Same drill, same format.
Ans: 98%
